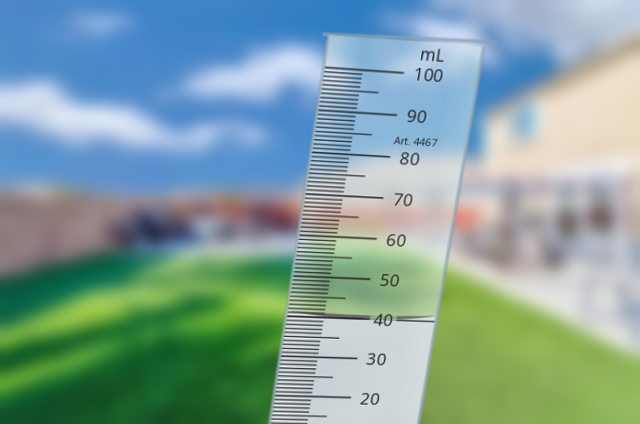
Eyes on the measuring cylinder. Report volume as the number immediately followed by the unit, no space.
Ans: 40mL
